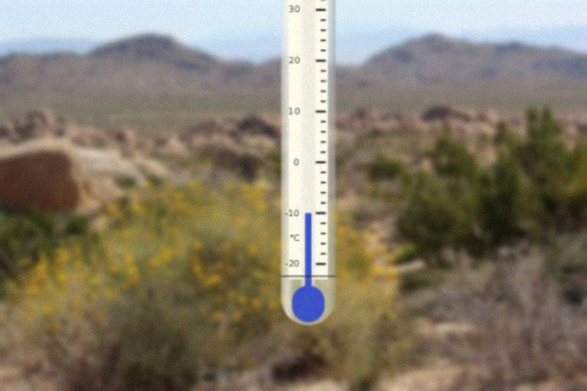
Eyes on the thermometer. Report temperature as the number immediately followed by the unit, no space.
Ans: -10°C
